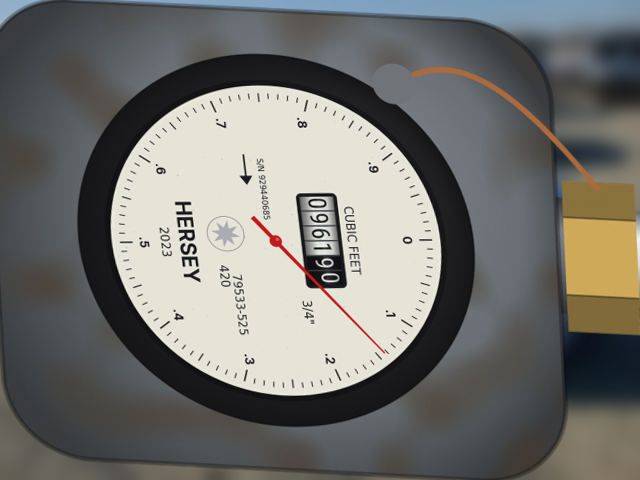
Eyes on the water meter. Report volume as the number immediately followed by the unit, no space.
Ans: 96190.14ft³
